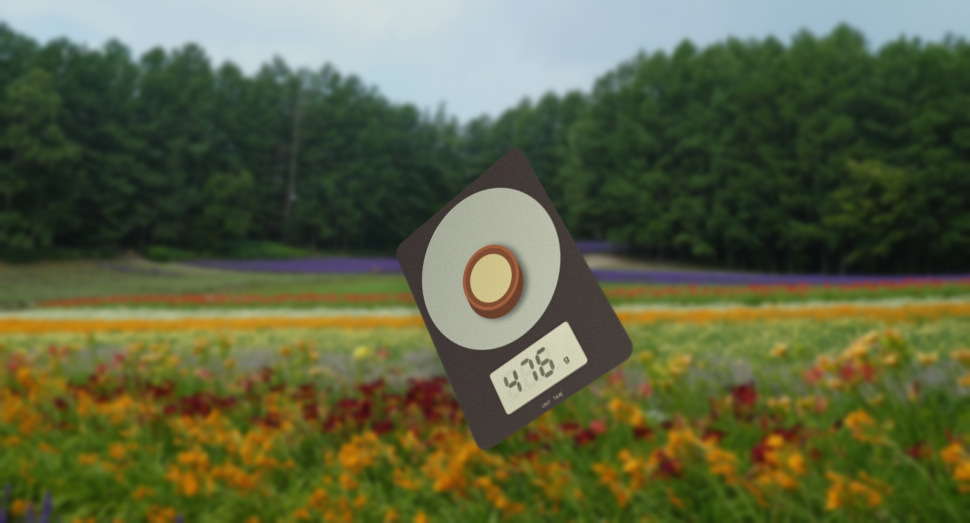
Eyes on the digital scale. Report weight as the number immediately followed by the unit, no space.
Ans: 476g
